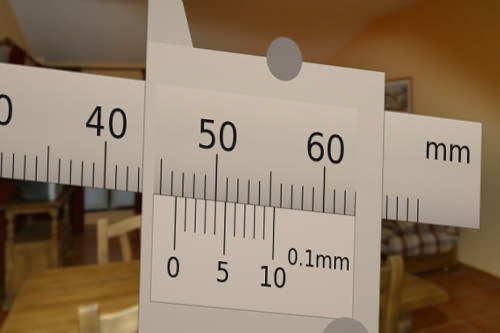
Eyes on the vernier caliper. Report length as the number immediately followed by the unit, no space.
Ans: 46.4mm
